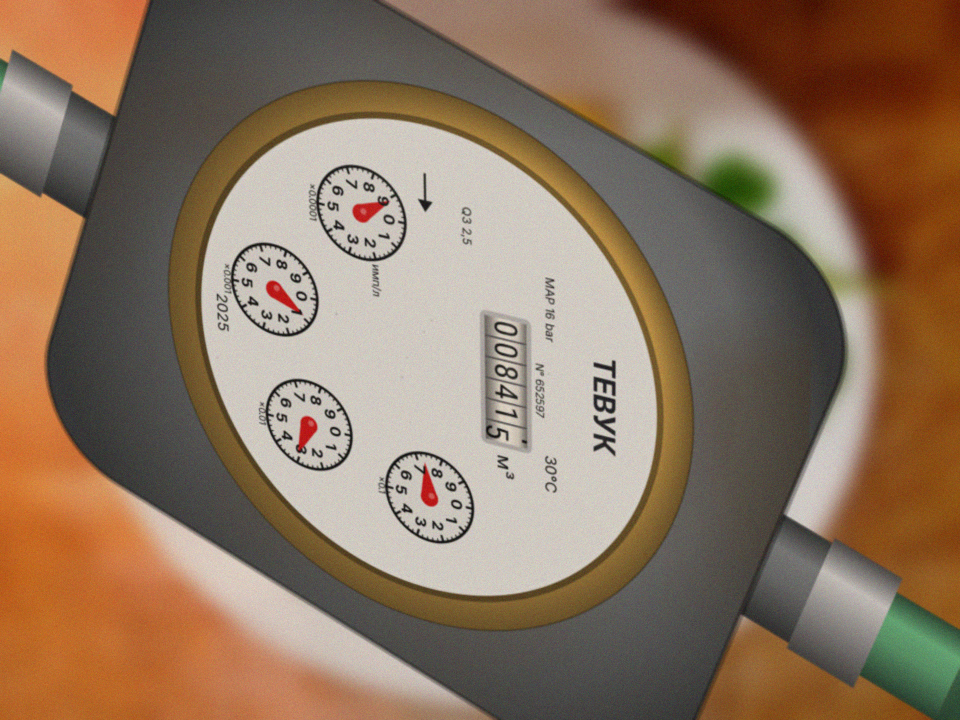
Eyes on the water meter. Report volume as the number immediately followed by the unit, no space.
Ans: 8414.7309m³
